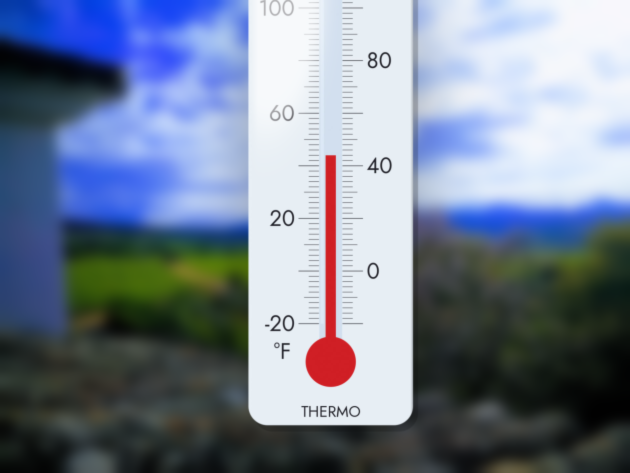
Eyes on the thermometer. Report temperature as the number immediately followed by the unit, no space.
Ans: 44°F
